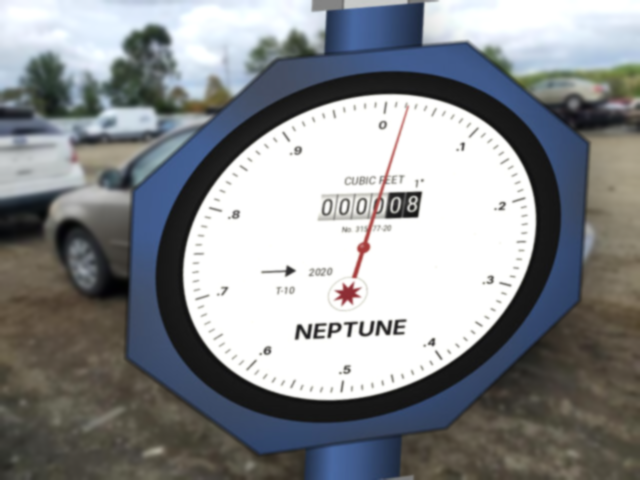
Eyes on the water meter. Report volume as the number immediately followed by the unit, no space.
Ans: 8.02ft³
